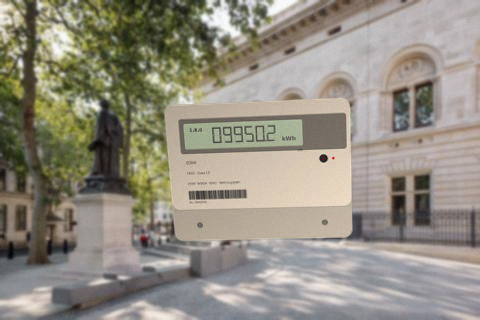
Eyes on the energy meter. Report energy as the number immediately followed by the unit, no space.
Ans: 9950.2kWh
